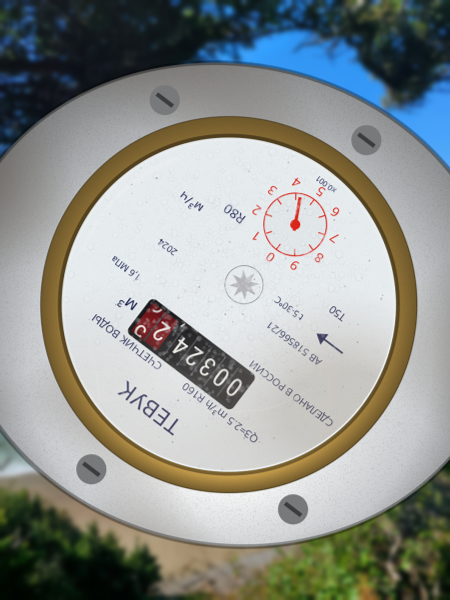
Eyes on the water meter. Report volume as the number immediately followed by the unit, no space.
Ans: 324.254m³
